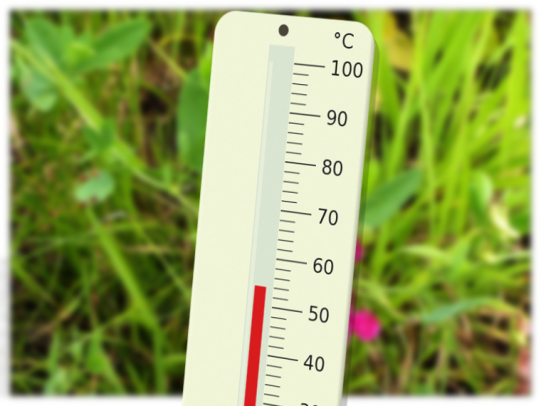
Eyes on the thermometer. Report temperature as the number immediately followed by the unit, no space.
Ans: 54°C
